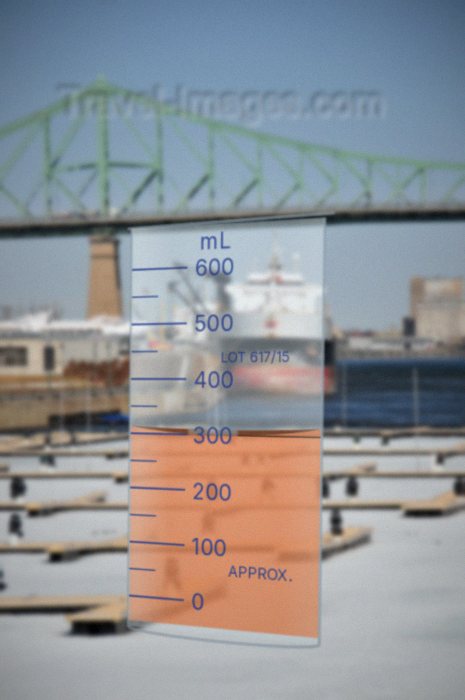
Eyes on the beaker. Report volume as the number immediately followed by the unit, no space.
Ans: 300mL
